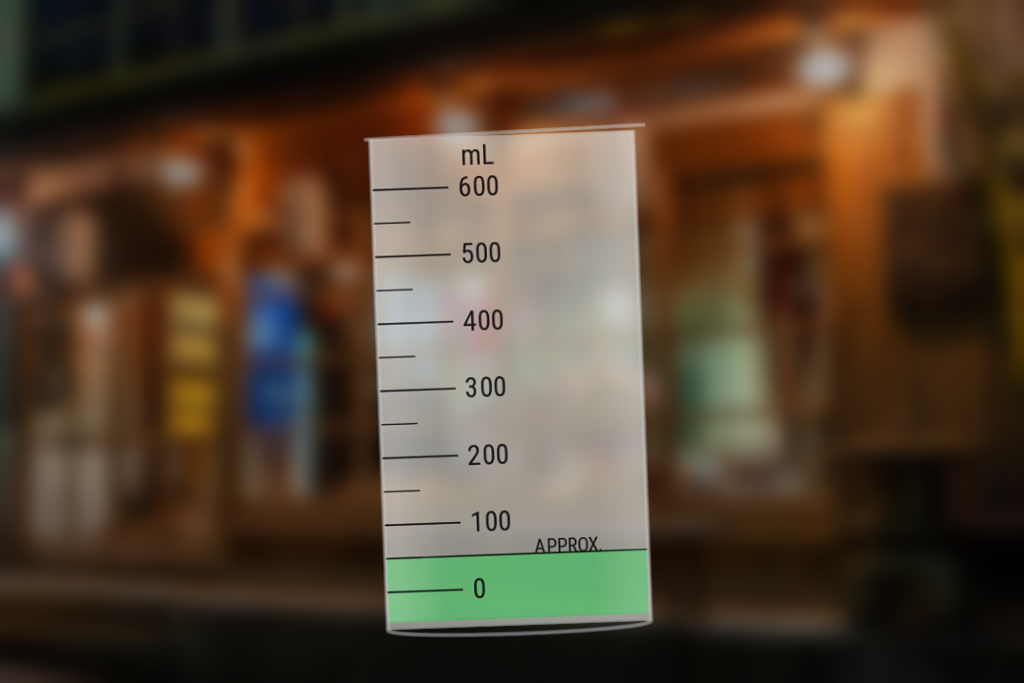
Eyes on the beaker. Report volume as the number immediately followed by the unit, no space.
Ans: 50mL
